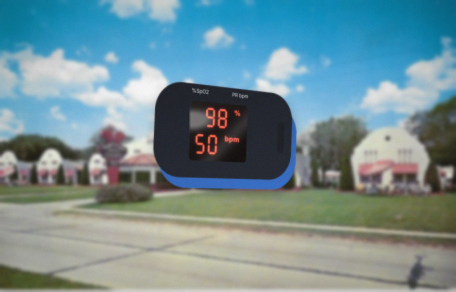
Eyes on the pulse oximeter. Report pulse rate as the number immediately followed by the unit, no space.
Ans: 50bpm
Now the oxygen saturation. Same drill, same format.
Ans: 98%
